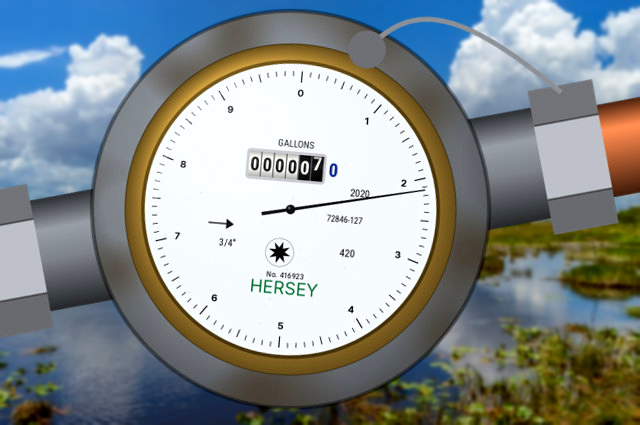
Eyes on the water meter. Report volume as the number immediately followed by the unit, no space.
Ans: 72.1gal
